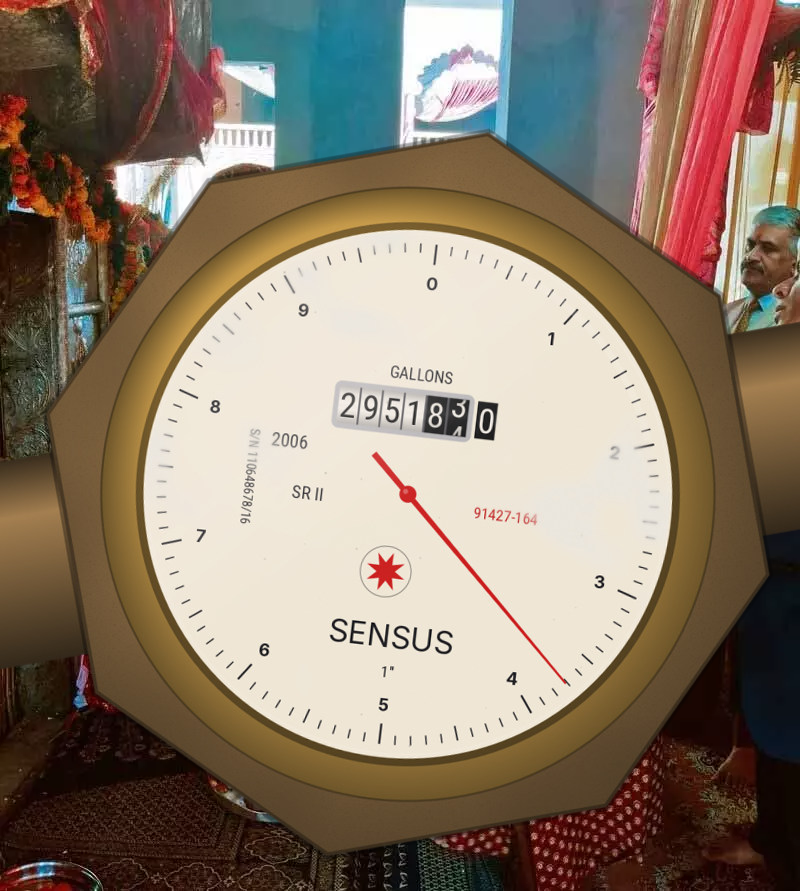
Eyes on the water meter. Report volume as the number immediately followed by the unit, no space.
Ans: 2951833.7gal
